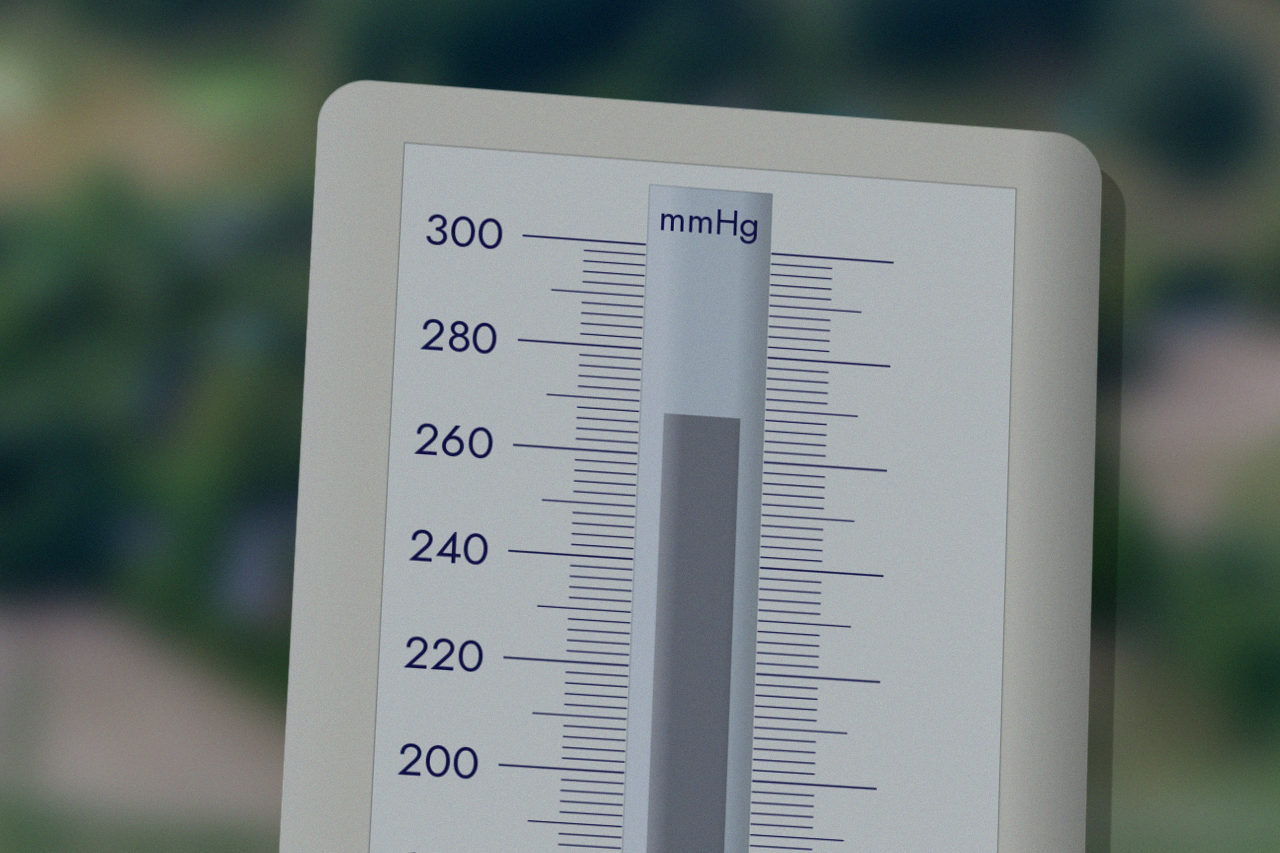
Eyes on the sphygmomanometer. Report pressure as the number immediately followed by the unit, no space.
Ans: 268mmHg
